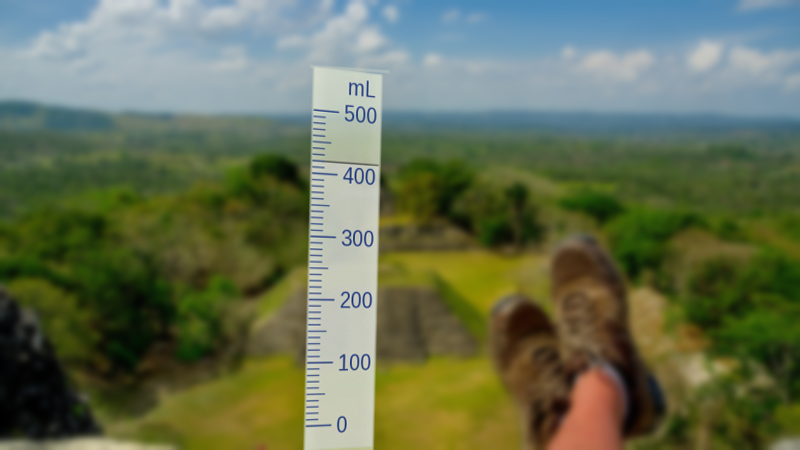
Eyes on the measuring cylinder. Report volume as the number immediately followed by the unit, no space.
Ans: 420mL
